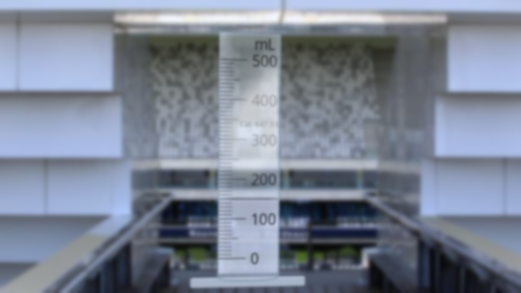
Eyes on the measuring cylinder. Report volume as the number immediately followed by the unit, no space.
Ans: 150mL
